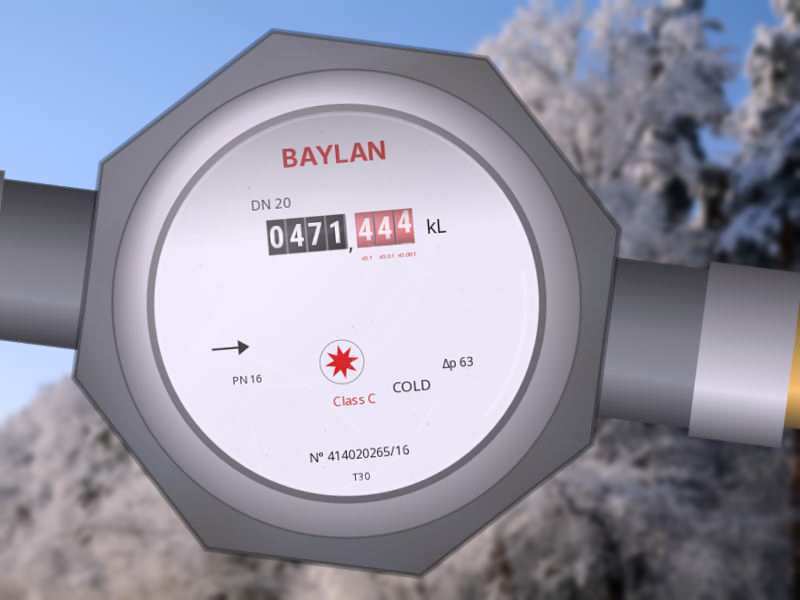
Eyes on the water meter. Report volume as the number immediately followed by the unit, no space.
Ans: 471.444kL
